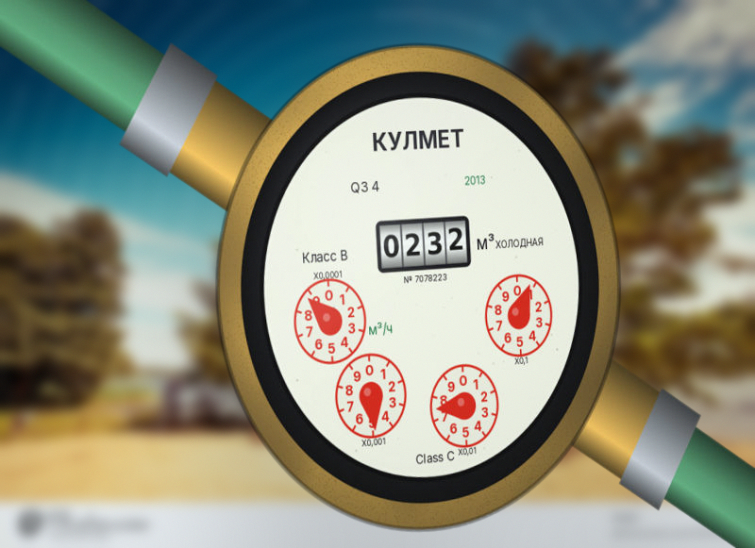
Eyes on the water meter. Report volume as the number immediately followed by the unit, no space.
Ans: 232.0748m³
